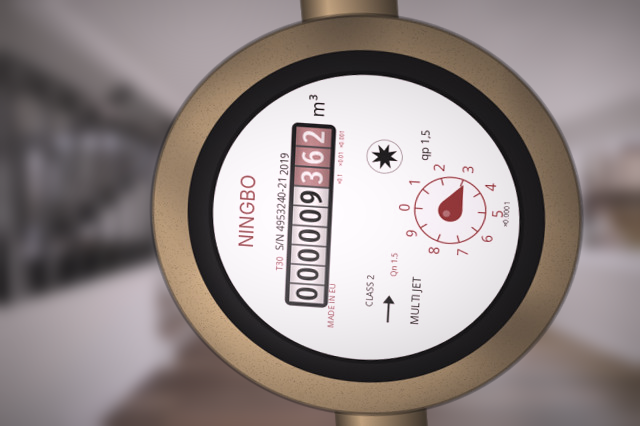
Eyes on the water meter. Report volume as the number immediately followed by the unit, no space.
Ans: 9.3623m³
